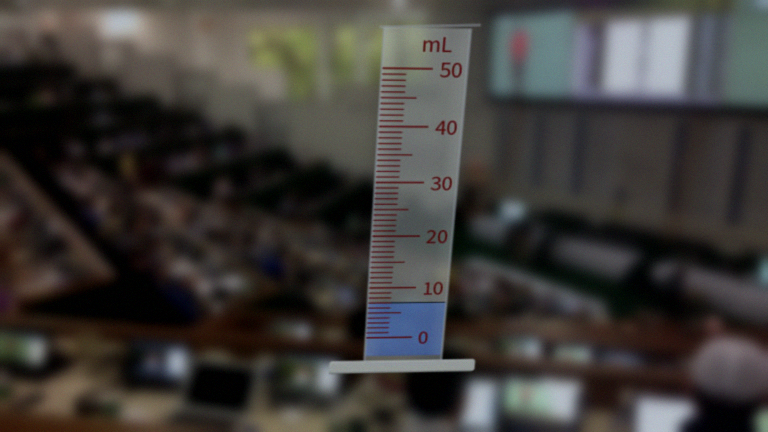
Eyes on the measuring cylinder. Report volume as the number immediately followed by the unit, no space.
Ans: 7mL
